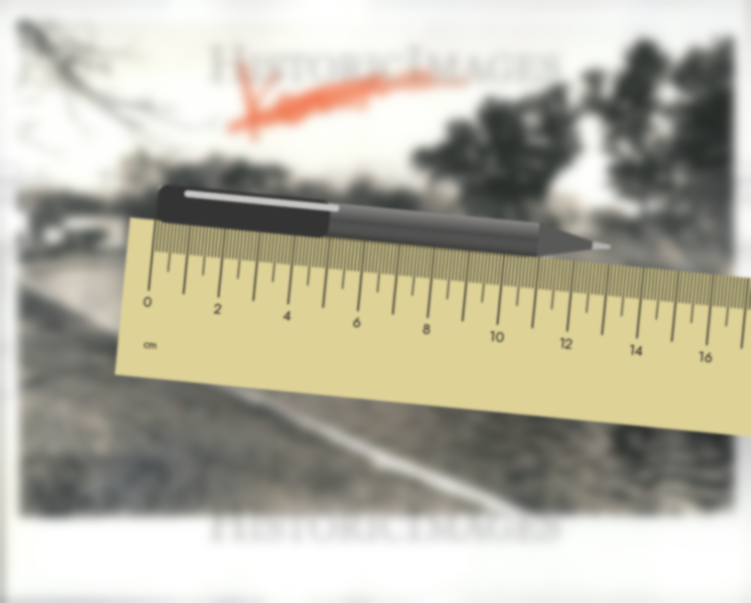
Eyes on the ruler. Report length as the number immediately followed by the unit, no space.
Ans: 13cm
